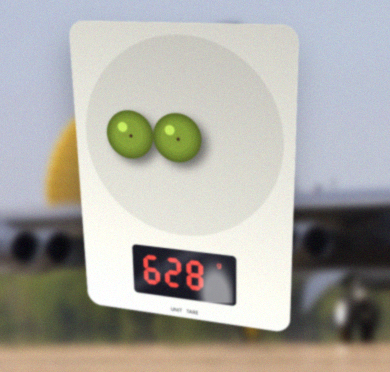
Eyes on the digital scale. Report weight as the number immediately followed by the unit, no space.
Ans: 628g
